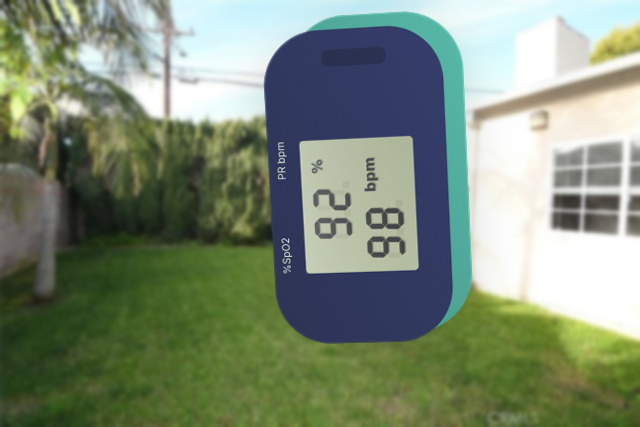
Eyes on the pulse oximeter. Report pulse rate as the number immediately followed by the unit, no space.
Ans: 98bpm
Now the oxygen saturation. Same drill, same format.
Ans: 92%
